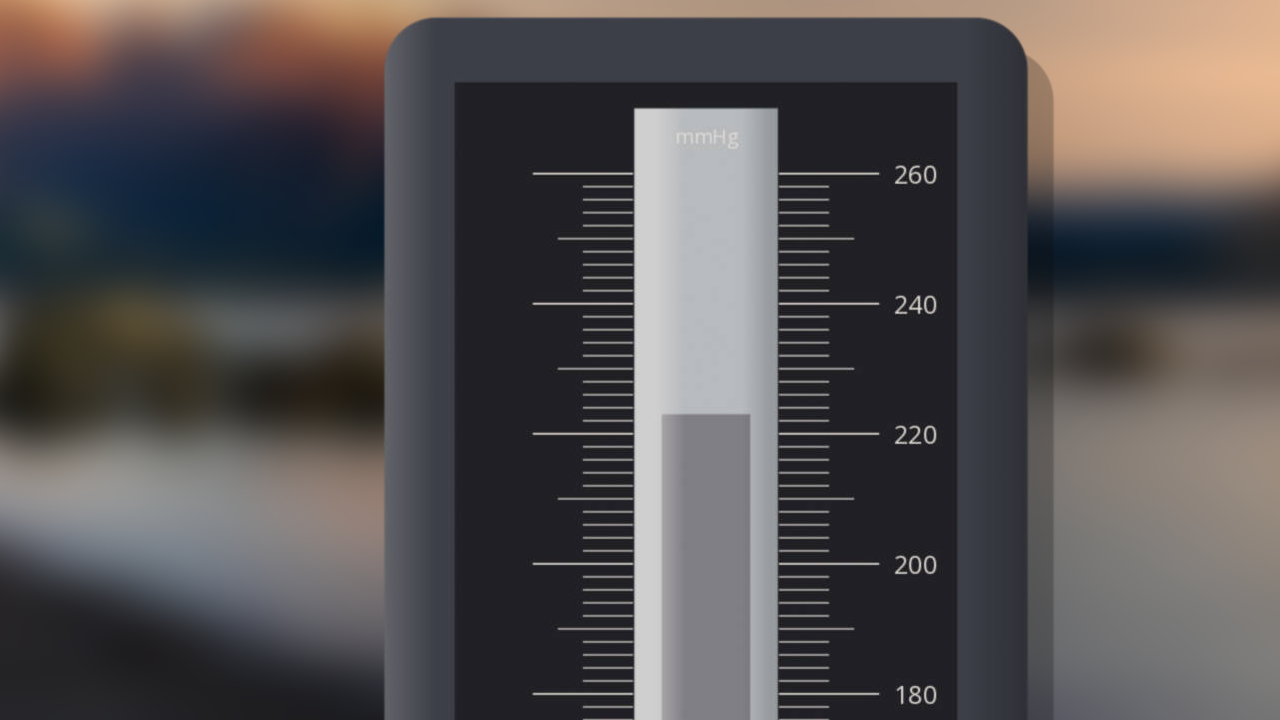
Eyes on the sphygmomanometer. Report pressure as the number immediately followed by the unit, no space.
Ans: 223mmHg
